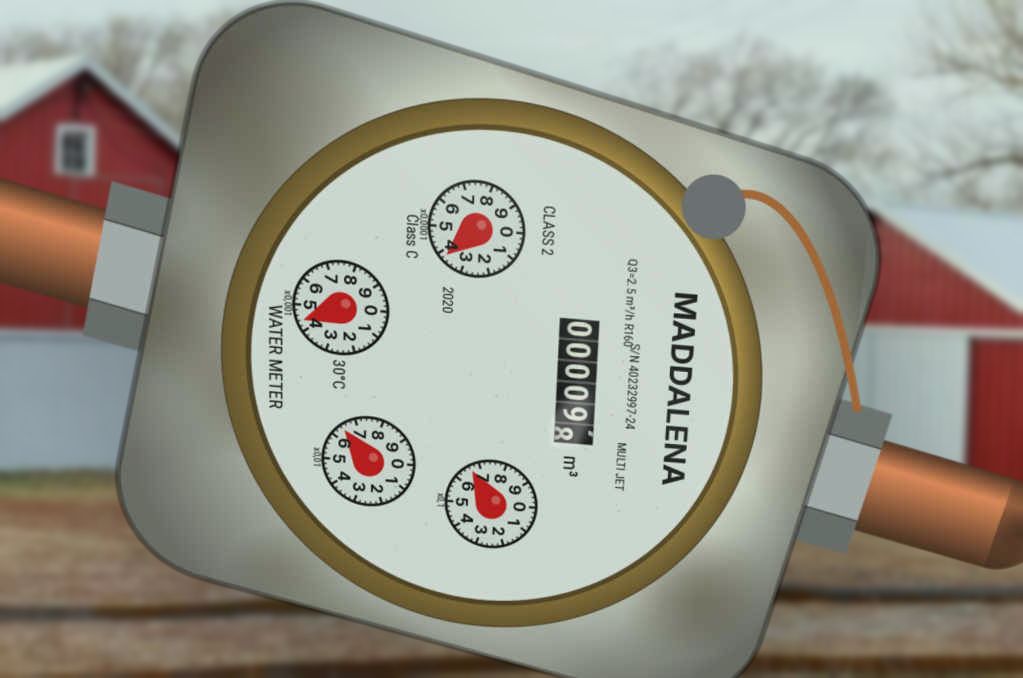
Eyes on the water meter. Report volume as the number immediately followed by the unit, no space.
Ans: 97.6643m³
